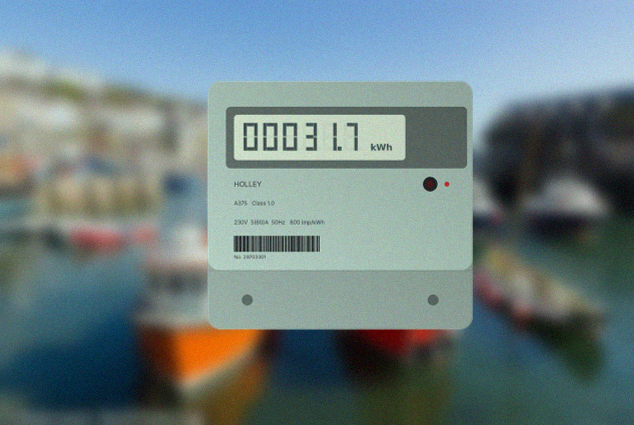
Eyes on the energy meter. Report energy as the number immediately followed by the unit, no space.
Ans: 31.7kWh
